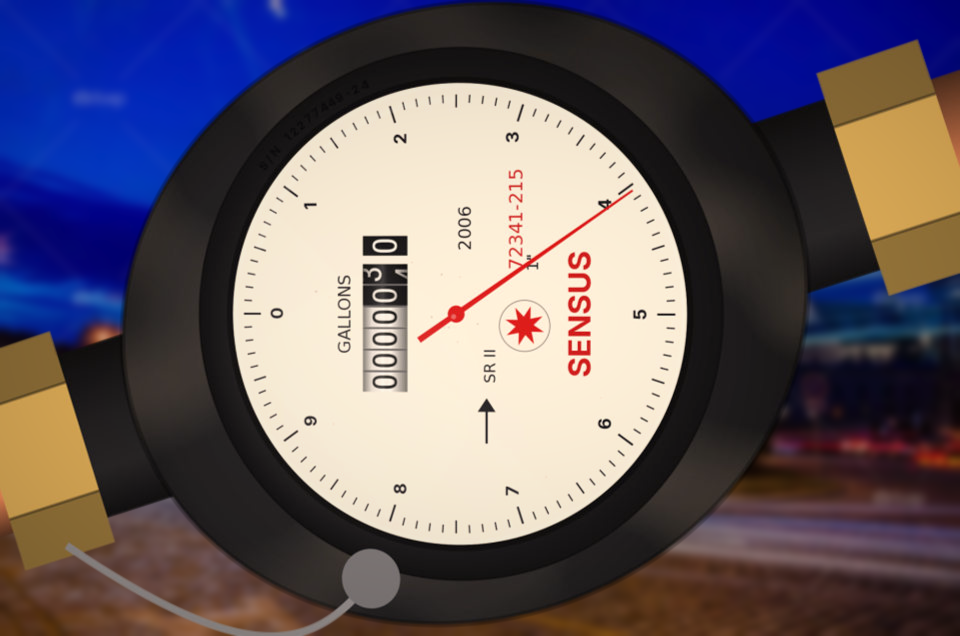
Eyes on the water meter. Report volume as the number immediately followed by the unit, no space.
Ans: 34.0gal
